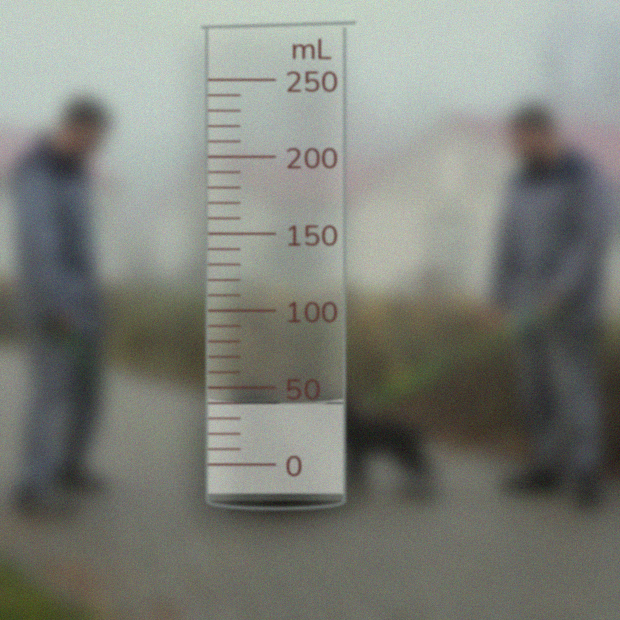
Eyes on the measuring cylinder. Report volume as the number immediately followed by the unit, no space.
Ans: 40mL
